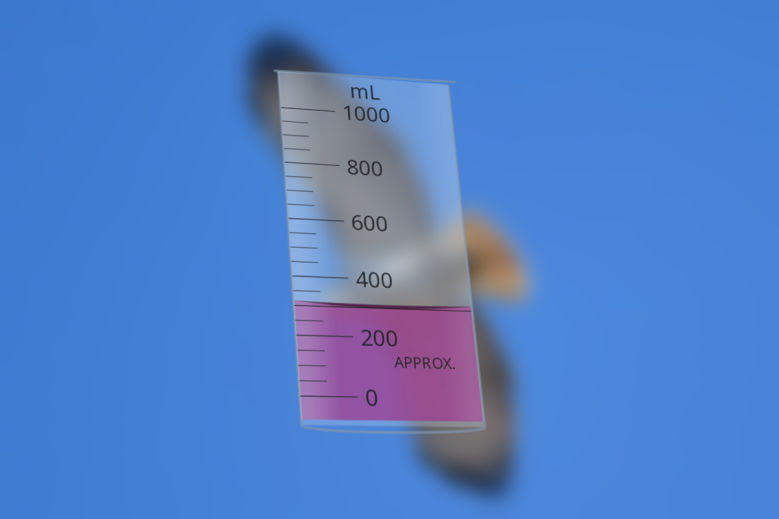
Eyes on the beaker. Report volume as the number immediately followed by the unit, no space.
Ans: 300mL
